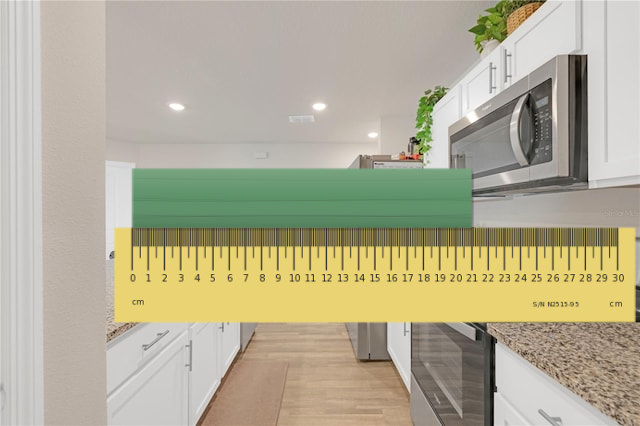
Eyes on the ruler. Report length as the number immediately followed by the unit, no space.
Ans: 21cm
